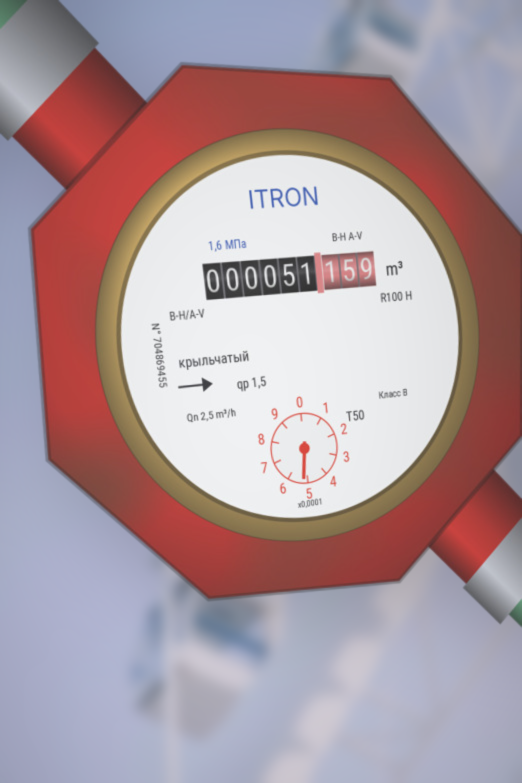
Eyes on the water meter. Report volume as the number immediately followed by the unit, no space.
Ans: 51.1595m³
